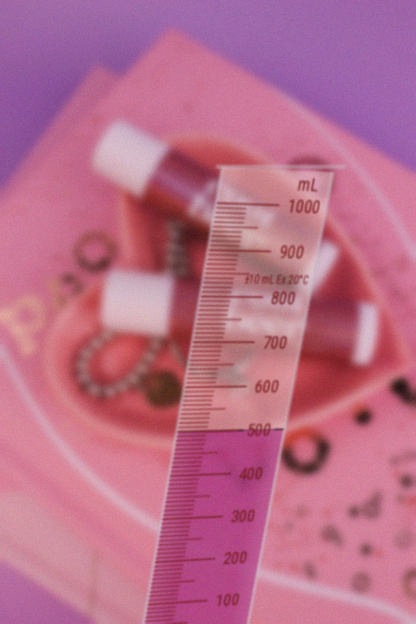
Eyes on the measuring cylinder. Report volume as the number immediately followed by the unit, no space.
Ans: 500mL
